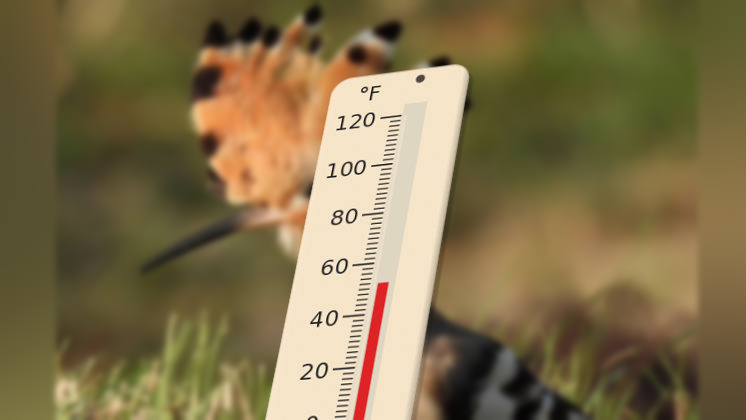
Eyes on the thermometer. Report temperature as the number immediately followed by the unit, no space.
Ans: 52°F
